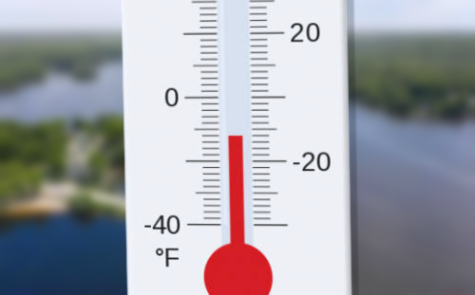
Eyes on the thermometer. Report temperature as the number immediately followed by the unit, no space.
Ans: -12°F
